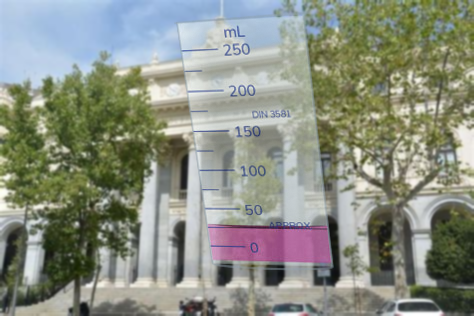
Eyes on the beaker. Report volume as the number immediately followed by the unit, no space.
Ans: 25mL
